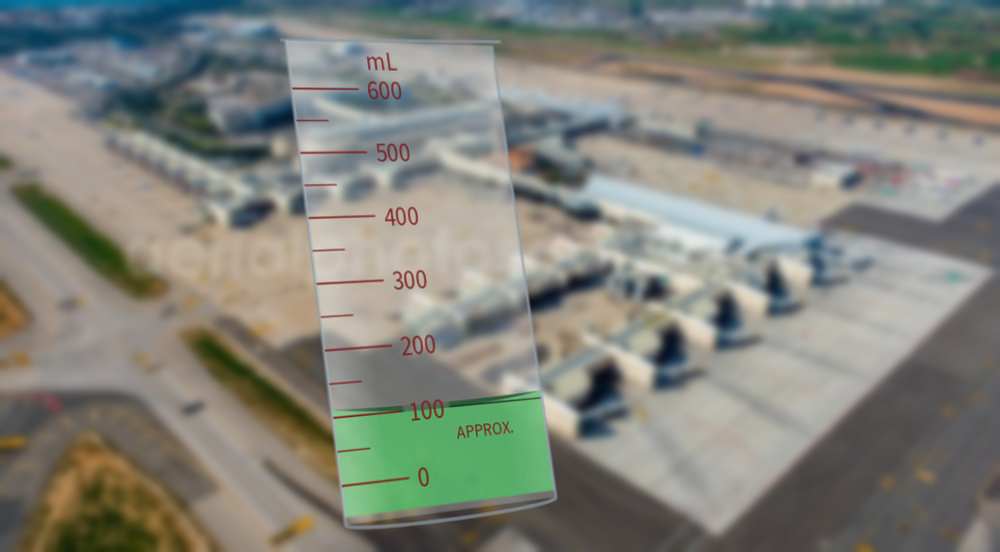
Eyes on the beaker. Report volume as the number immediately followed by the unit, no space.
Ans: 100mL
